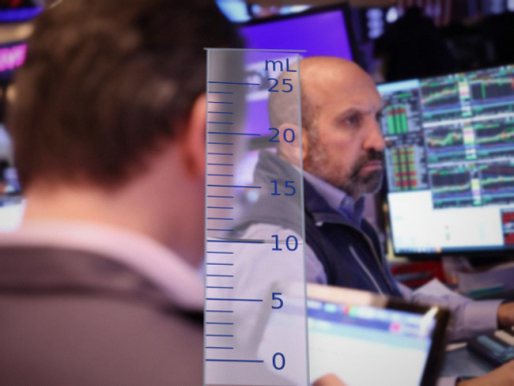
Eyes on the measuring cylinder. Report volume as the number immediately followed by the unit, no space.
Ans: 10mL
